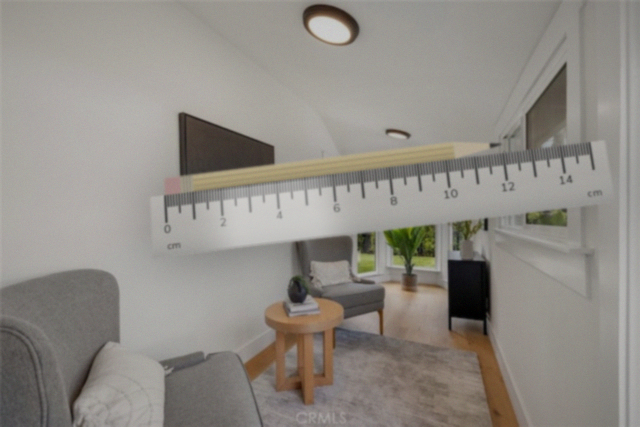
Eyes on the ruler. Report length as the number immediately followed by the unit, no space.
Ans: 12cm
